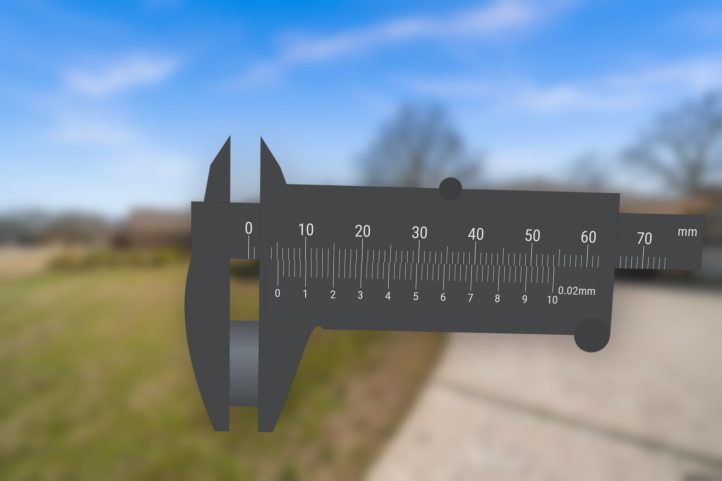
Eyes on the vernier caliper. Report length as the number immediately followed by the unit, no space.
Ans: 5.2mm
